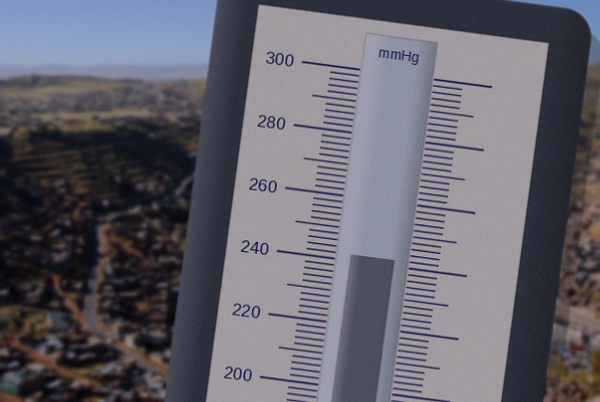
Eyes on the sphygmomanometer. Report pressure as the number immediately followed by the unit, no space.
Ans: 242mmHg
